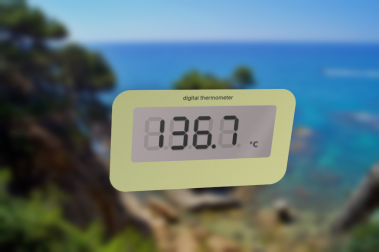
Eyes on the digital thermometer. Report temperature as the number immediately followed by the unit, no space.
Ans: 136.7°C
